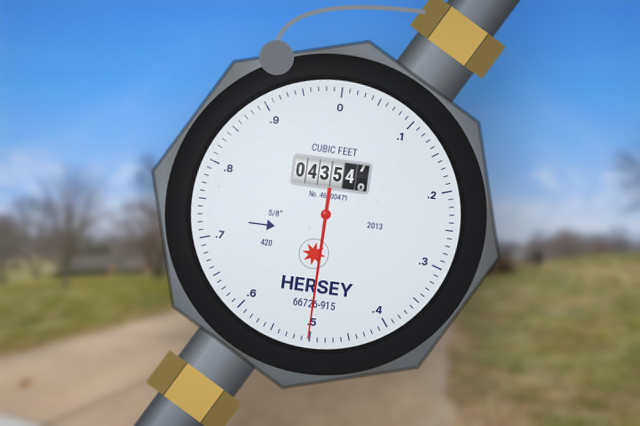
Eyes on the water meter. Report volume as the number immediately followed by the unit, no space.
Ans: 43547.50ft³
